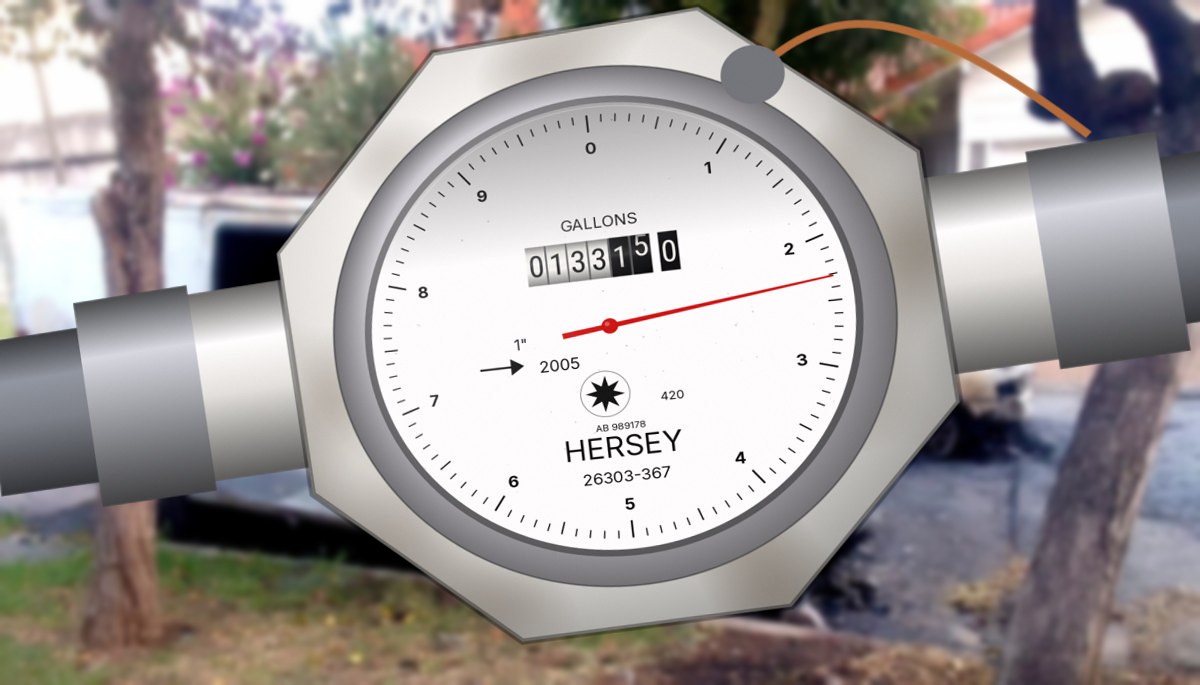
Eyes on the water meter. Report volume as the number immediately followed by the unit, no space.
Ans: 133152.3gal
